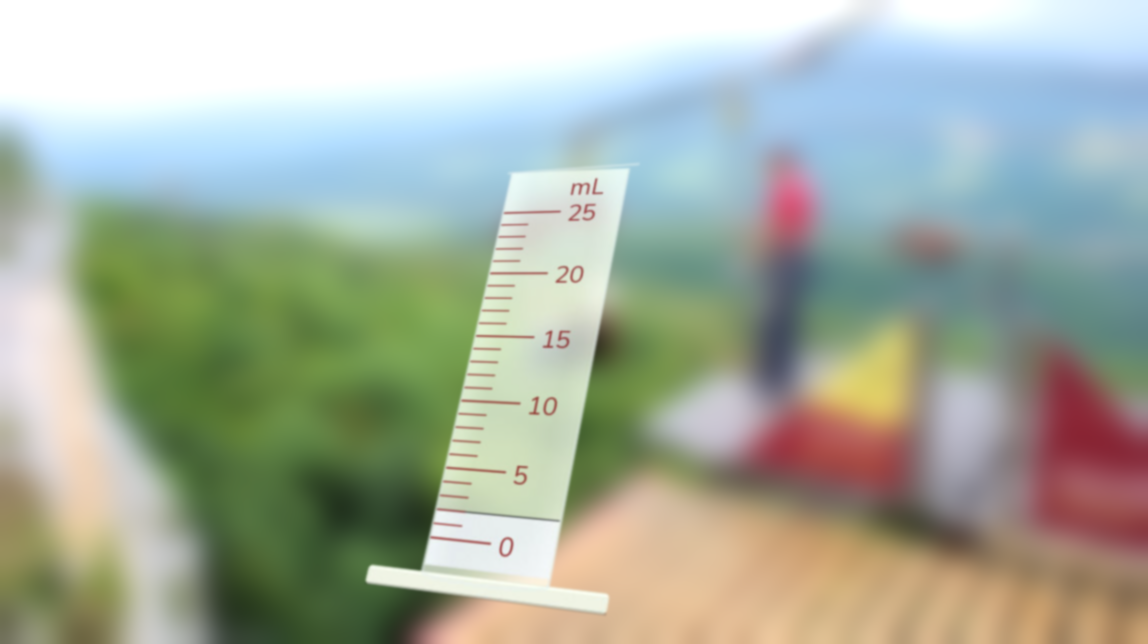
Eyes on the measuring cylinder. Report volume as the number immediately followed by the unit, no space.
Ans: 2mL
